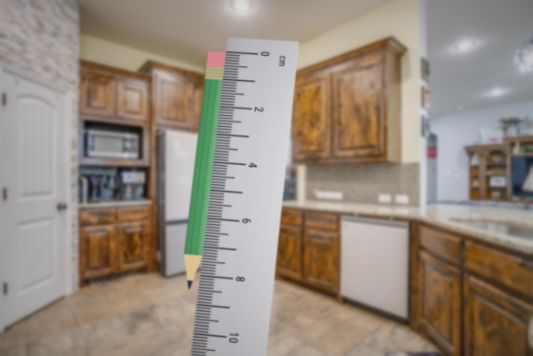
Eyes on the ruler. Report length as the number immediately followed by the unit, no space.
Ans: 8.5cm
